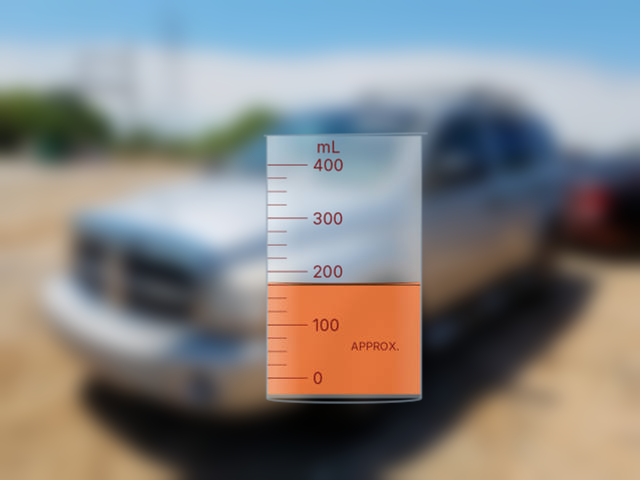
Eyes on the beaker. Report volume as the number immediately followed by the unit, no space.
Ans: 175mL
